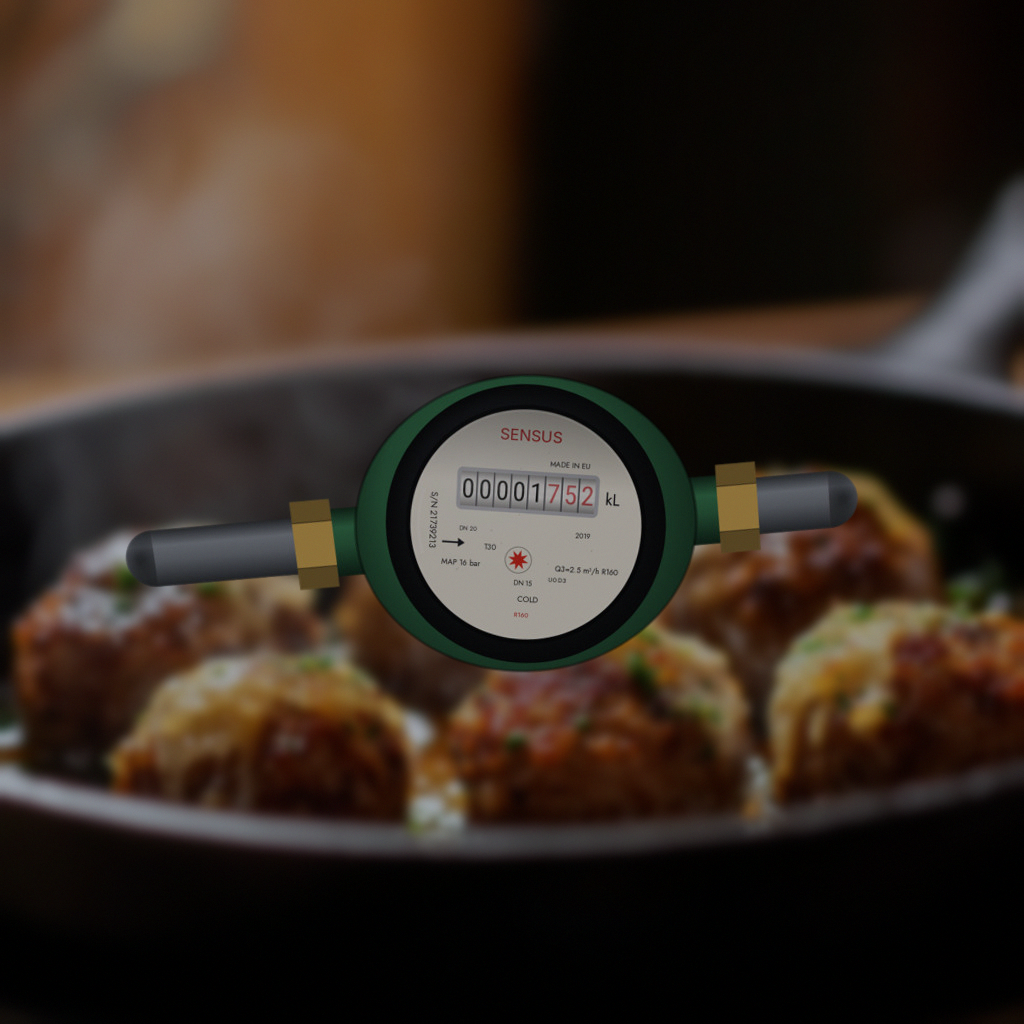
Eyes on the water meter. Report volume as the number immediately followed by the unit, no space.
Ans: 1.752kL
